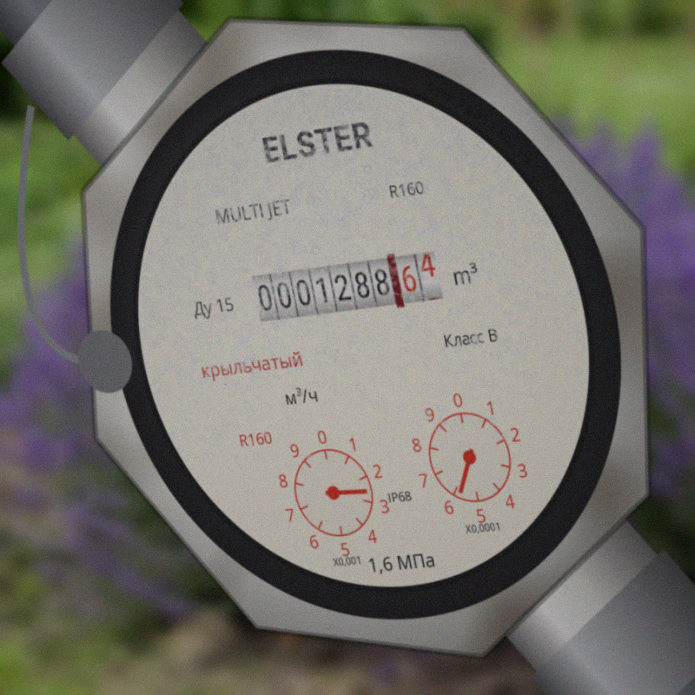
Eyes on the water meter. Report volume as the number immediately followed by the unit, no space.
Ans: 1288.6425m³
